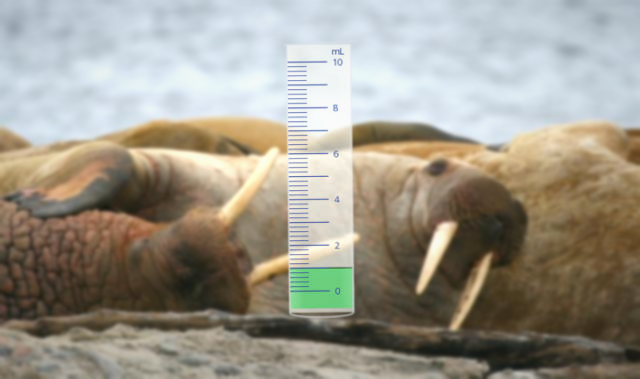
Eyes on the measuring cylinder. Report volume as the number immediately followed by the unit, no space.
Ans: 1mL
